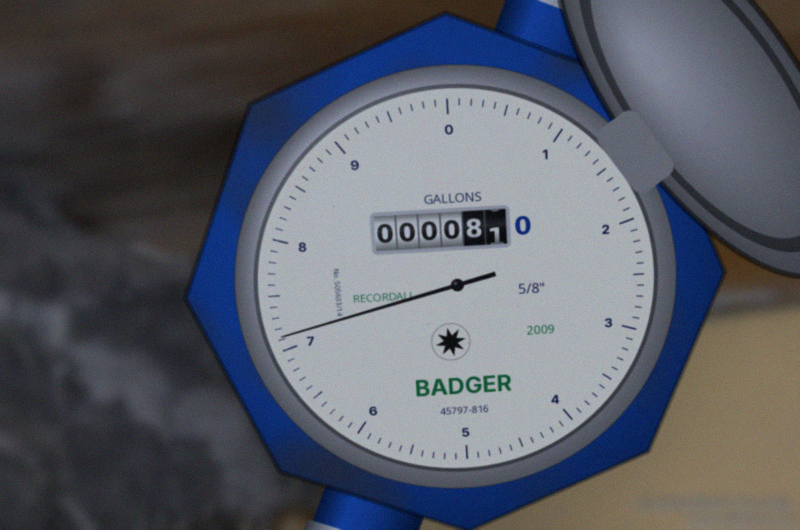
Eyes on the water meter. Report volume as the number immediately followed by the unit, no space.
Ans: 807.1gal
